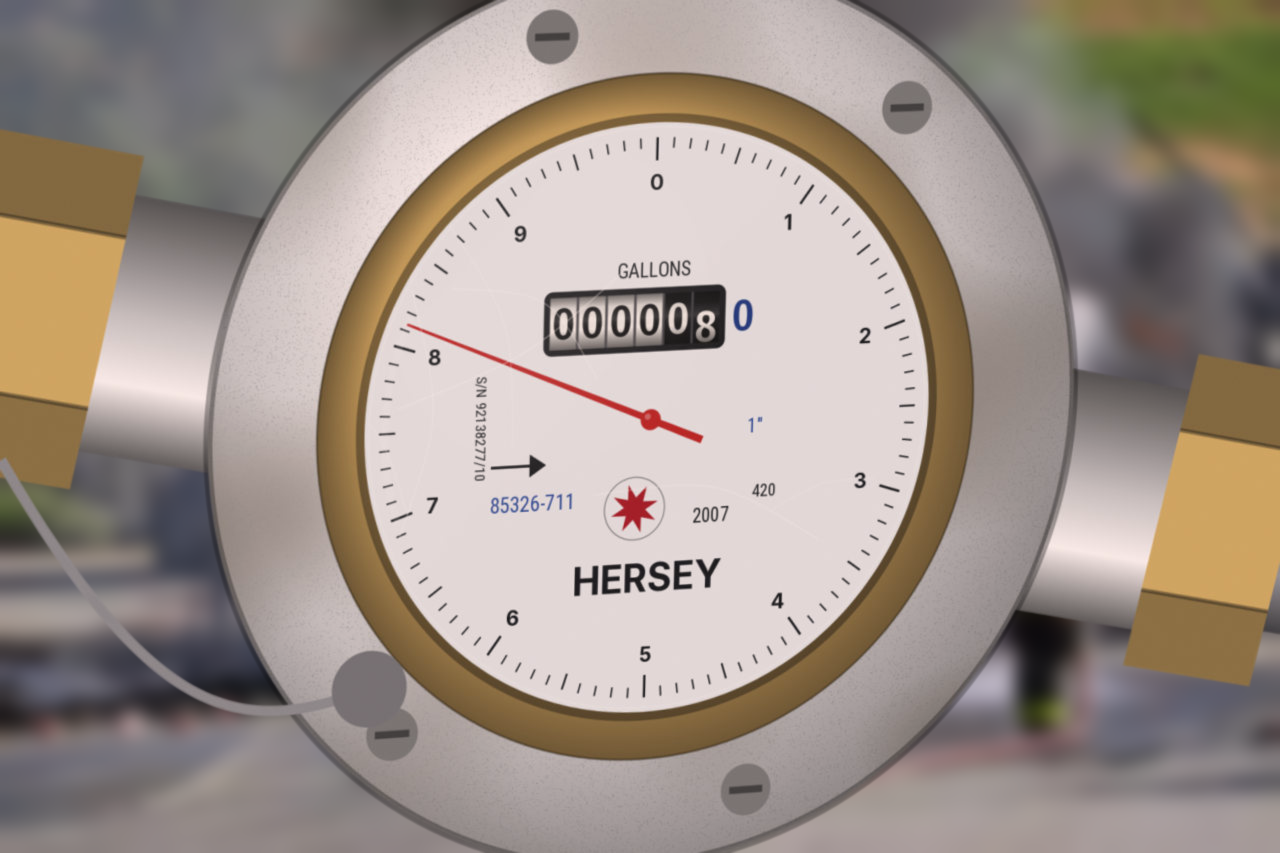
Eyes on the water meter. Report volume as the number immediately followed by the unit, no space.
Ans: 78.1gal
